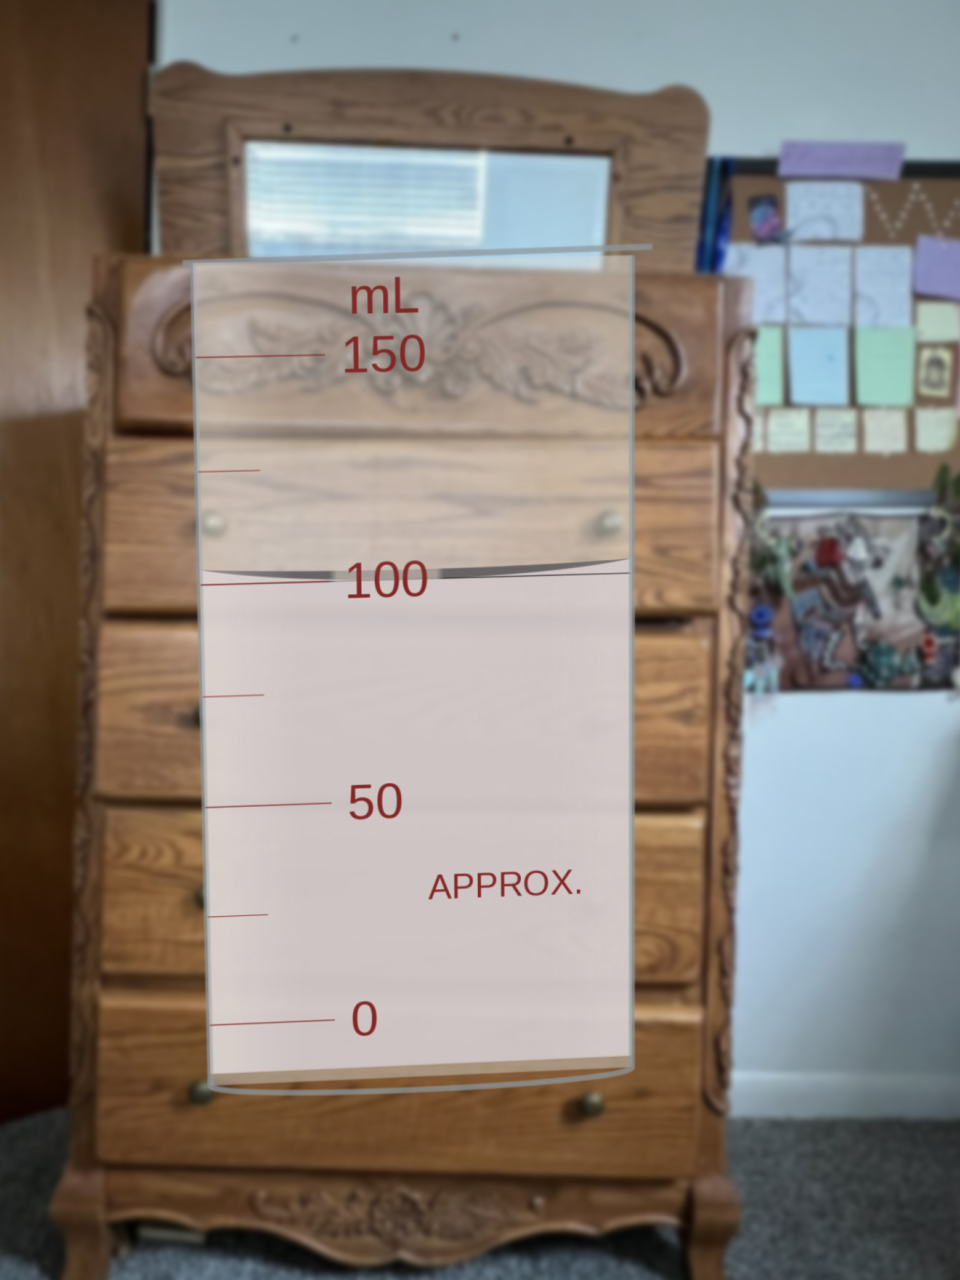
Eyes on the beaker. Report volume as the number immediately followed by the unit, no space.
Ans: 100mL
